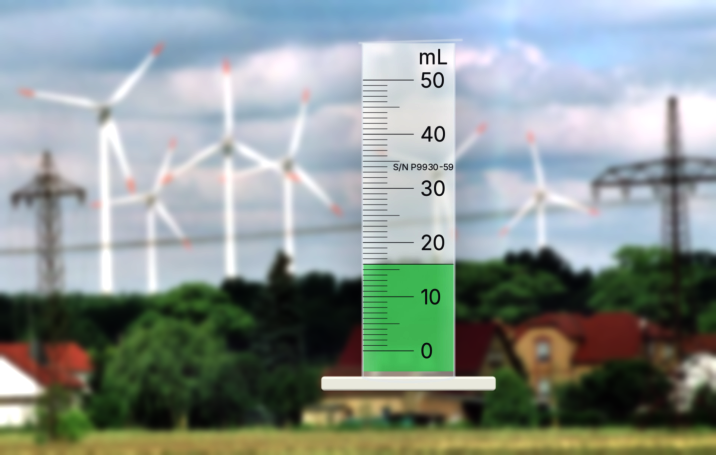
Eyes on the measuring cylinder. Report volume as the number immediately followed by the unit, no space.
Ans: 16mL
